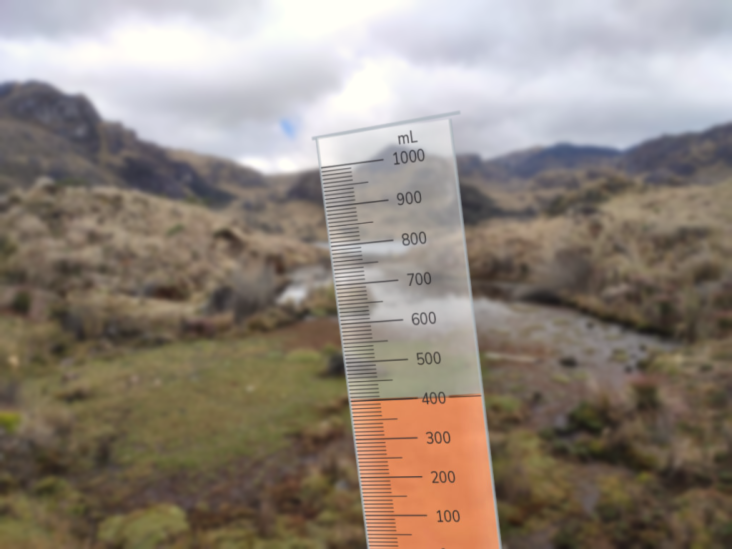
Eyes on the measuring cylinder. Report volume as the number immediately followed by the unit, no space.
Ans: 400mL
